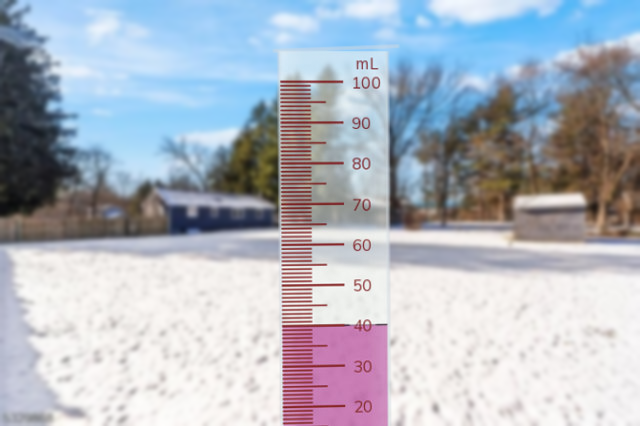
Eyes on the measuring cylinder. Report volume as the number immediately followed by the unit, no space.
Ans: 40mL
